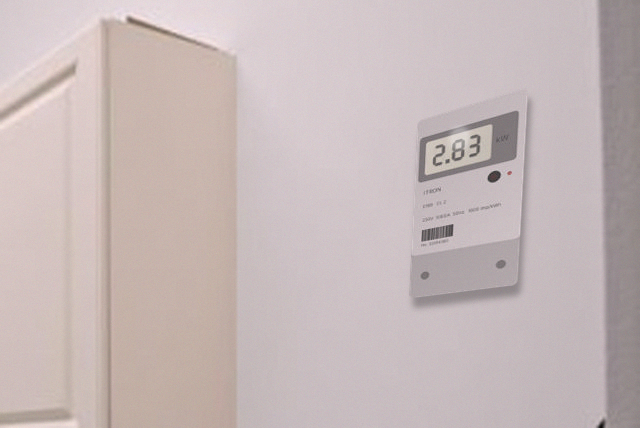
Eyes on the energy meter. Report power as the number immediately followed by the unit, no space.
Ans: 2.83kW
